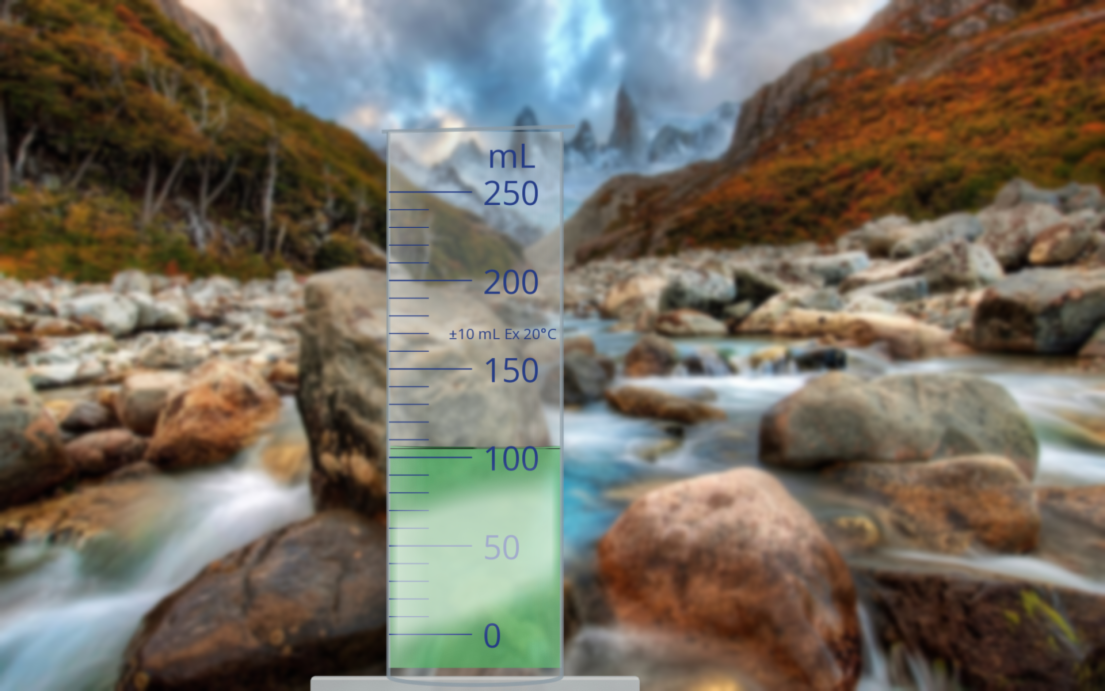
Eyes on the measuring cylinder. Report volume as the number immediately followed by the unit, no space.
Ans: 105mL
